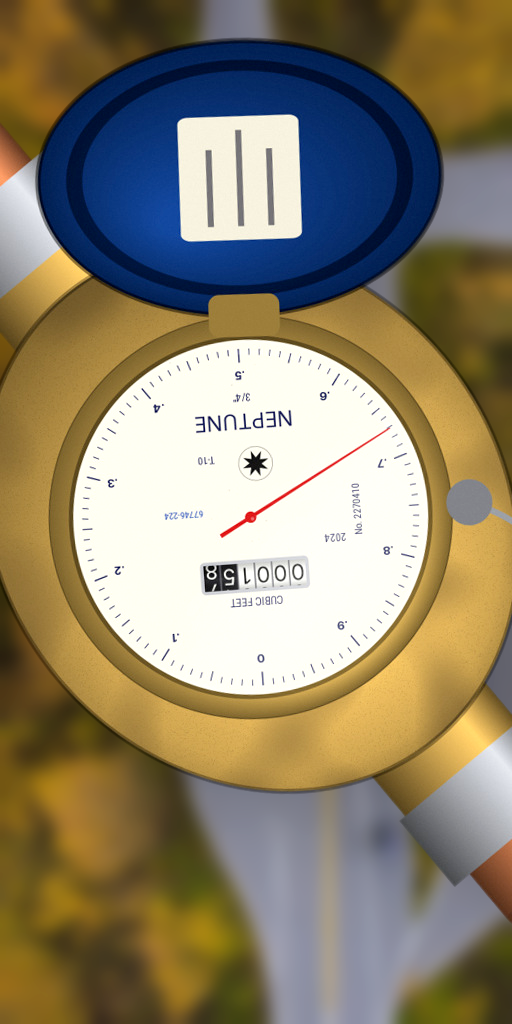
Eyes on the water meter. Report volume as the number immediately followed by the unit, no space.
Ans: 157.67ft³
